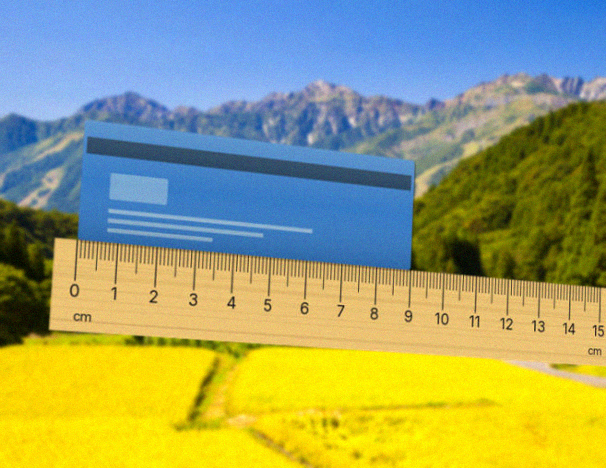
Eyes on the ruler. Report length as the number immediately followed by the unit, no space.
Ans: 9cm
